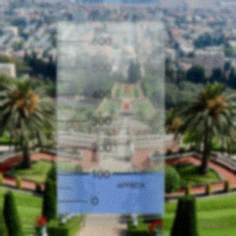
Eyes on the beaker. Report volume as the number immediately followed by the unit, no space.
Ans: 100mL
